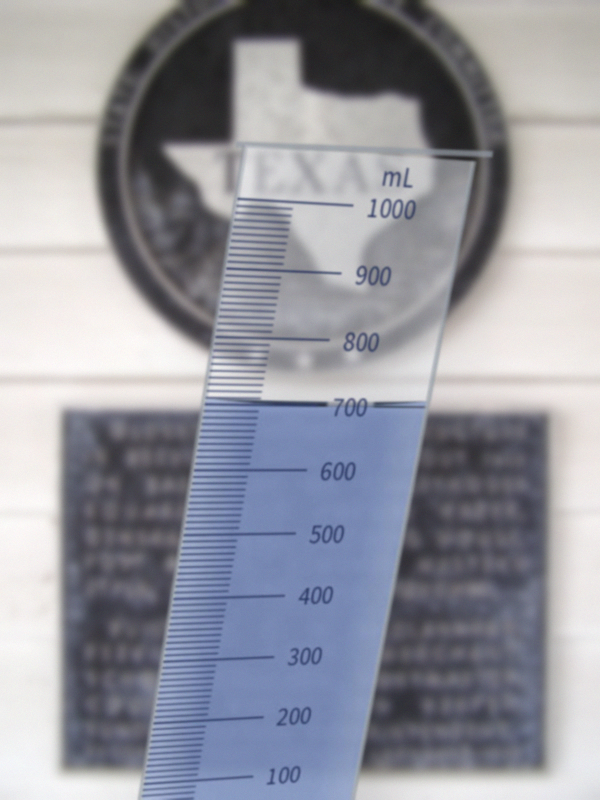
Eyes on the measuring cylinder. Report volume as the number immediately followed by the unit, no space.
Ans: 700mL
